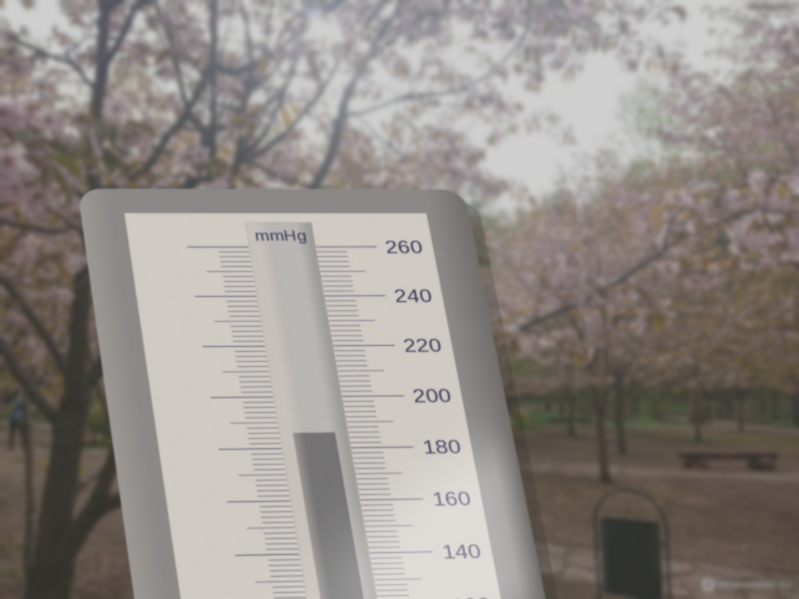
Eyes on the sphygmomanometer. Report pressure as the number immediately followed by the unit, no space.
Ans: 186mmHg
